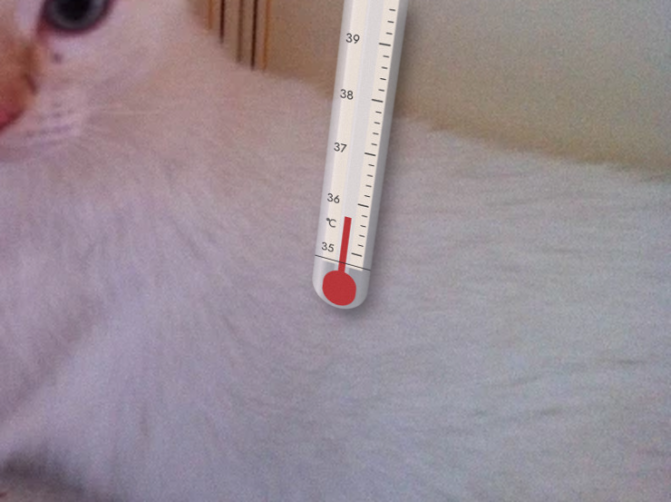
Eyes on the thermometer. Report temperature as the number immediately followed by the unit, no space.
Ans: 35.7°C
